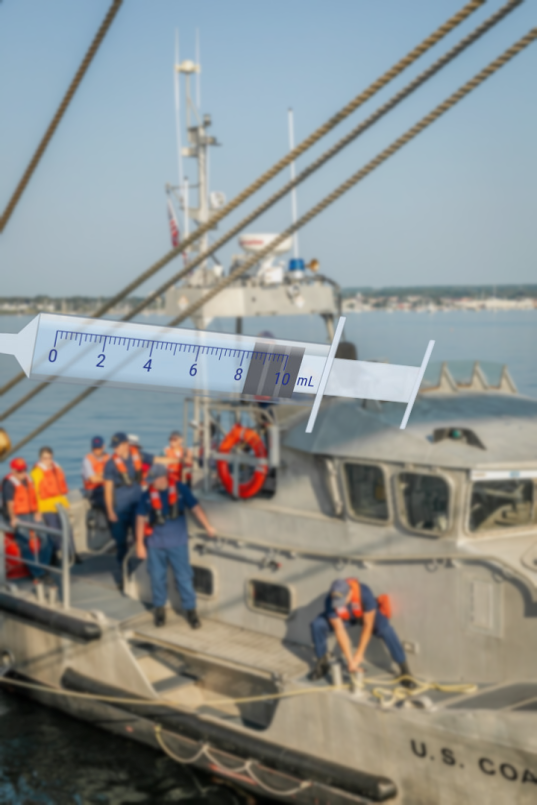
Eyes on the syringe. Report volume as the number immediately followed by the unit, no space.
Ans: 8.4mL
